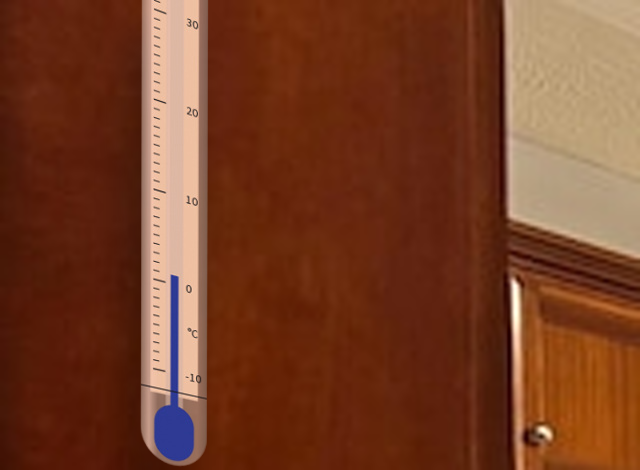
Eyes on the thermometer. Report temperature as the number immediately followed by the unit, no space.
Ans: 1°C
